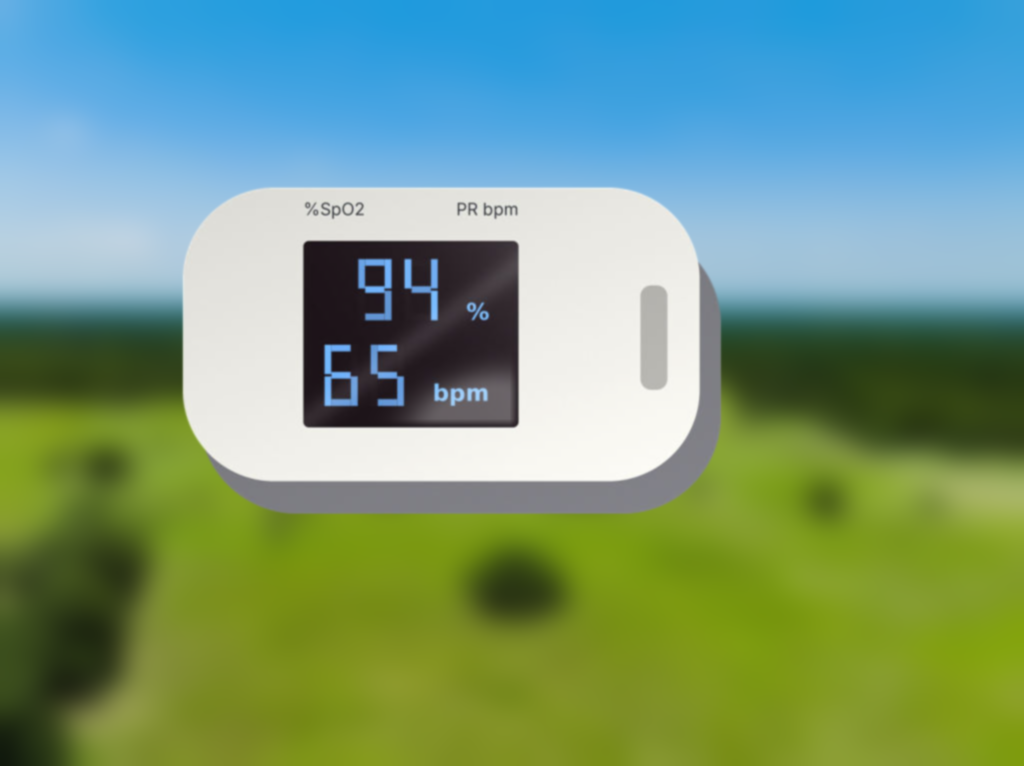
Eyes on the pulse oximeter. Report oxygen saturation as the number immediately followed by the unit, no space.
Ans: 94%
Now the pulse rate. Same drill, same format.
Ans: 65bpm
